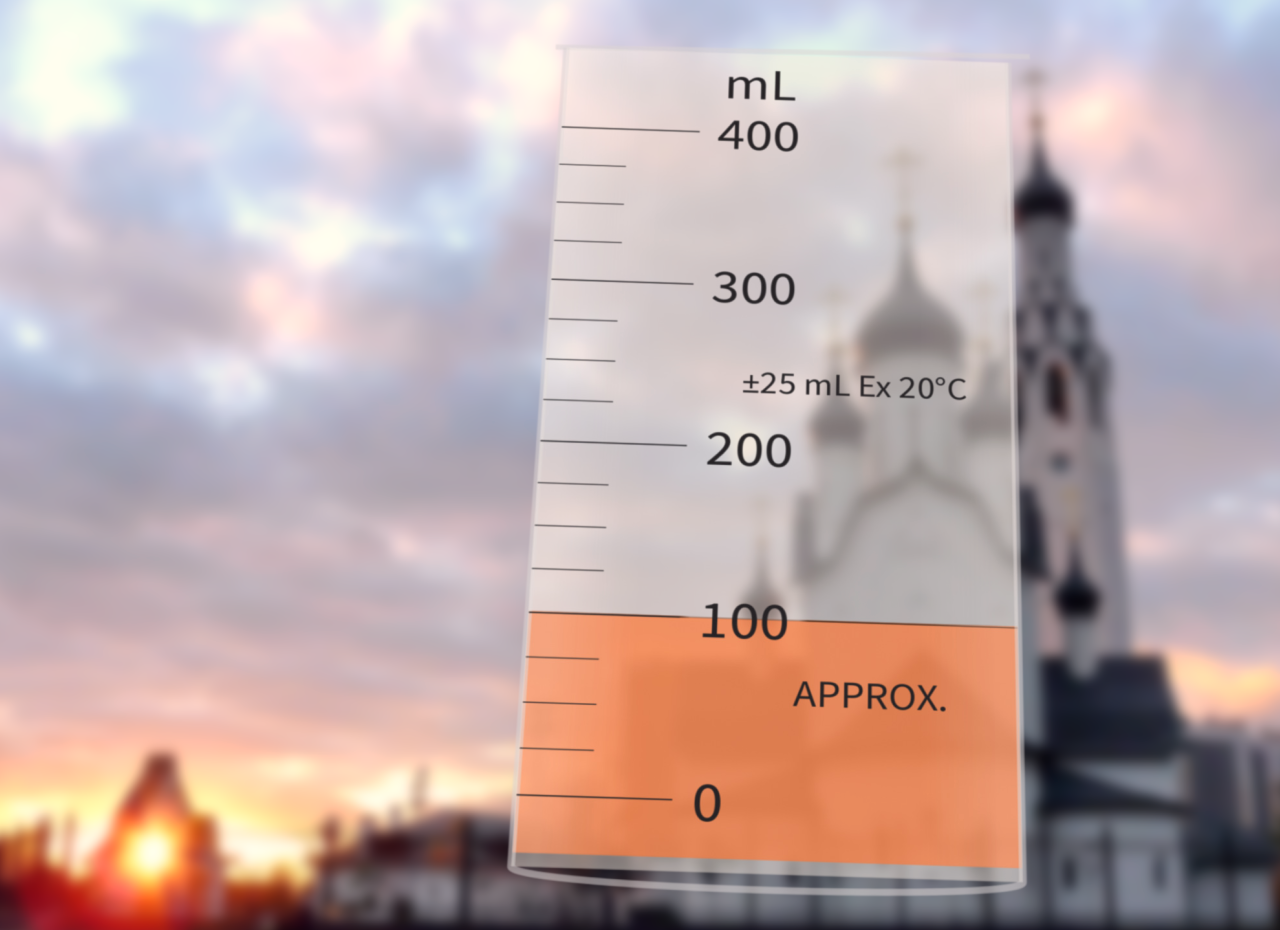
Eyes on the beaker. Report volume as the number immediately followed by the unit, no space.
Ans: 100mL
